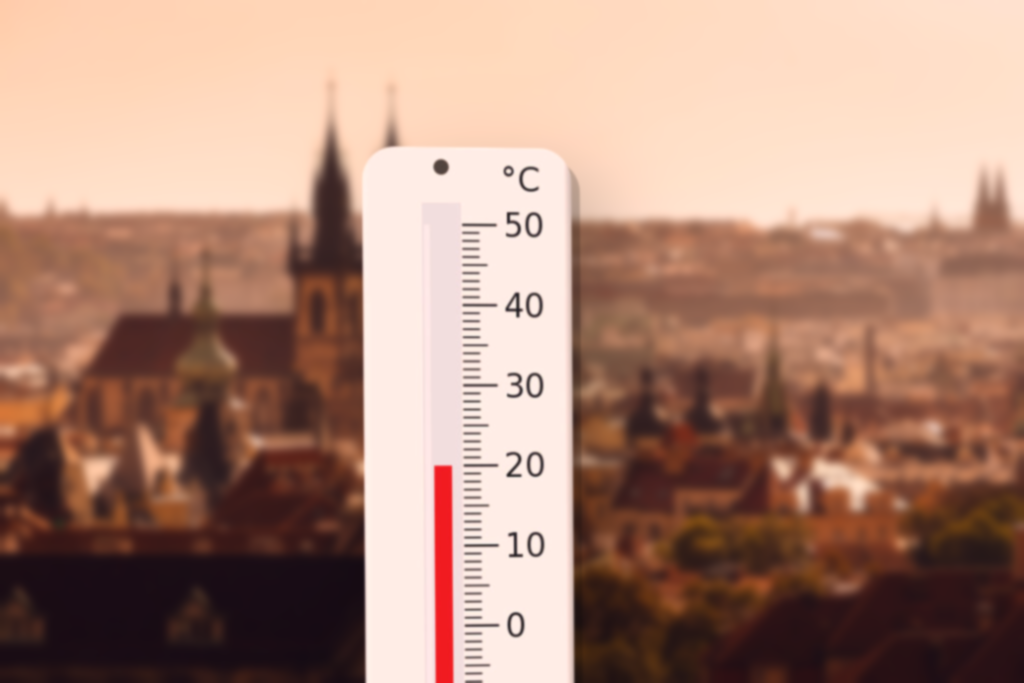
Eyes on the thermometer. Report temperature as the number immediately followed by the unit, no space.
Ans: 20°C
